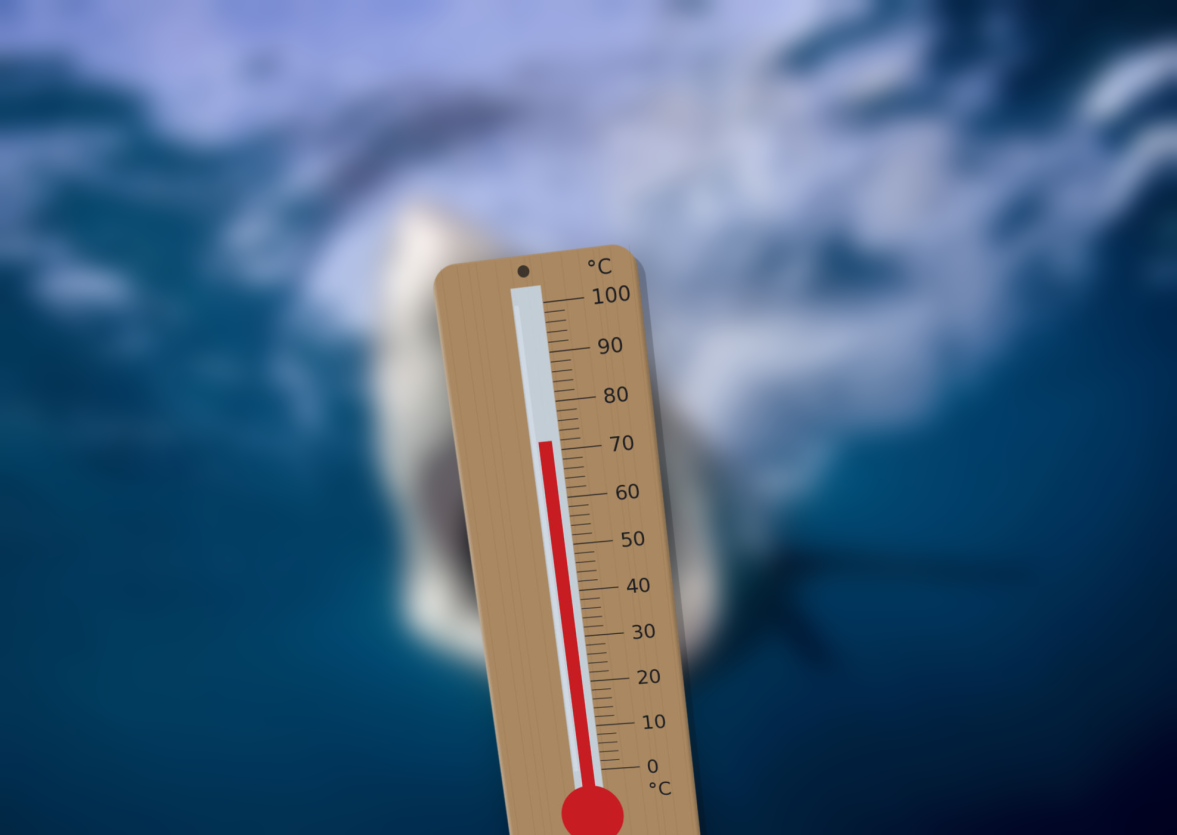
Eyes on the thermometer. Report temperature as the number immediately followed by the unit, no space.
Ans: 72°C
